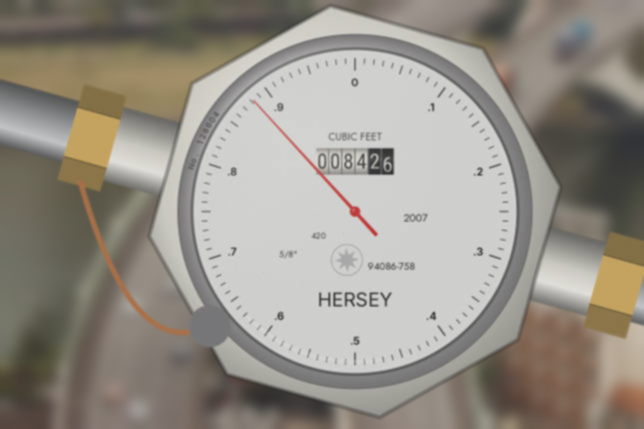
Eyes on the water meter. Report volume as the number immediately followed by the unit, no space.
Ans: 8425.88ft³
